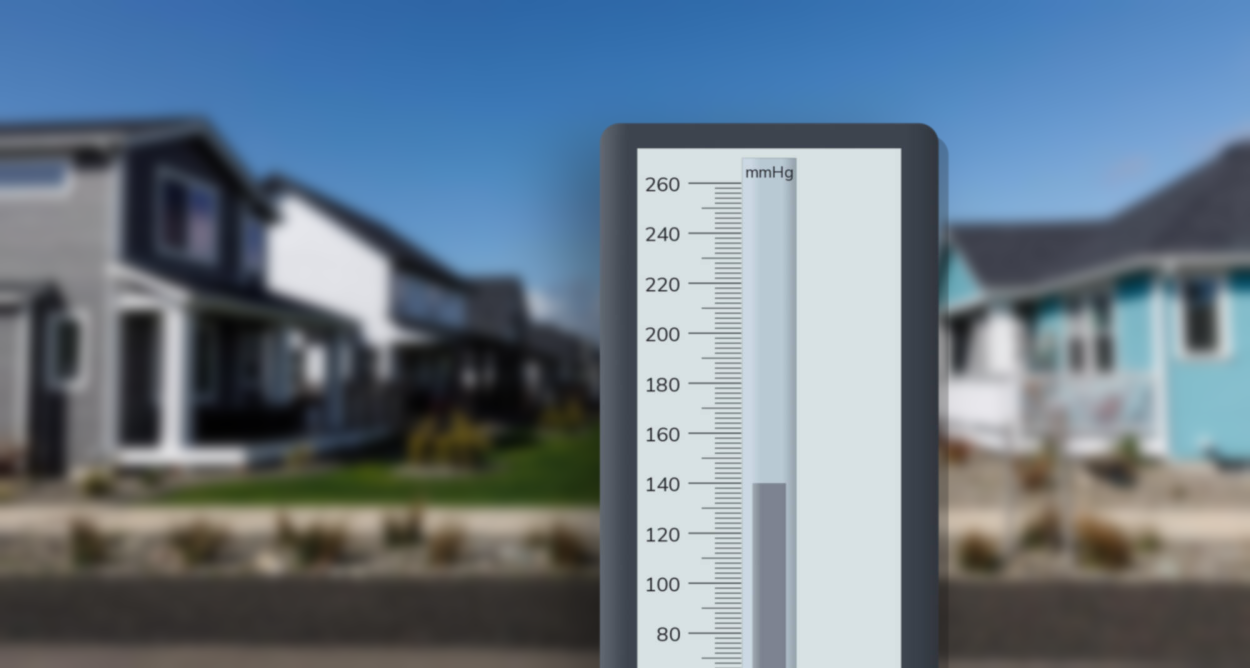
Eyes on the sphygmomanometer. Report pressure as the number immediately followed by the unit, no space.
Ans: 140mmHg
